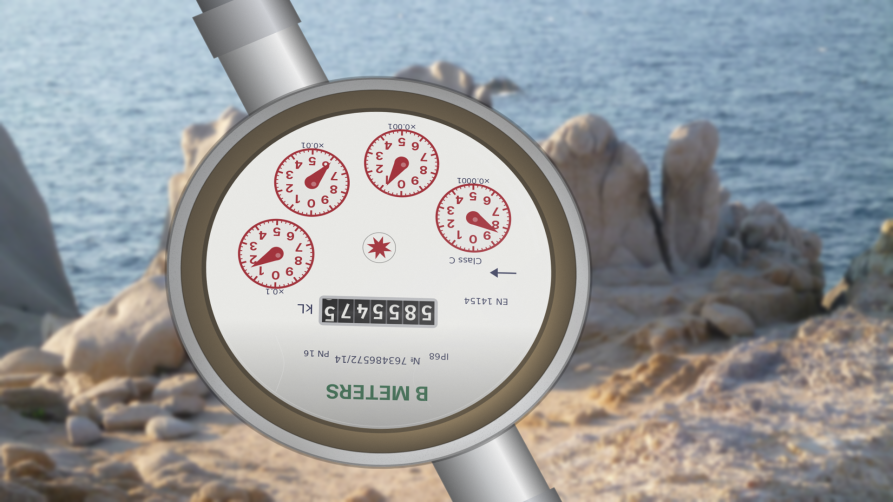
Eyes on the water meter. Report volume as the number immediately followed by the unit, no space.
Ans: 5855475.1608kL
